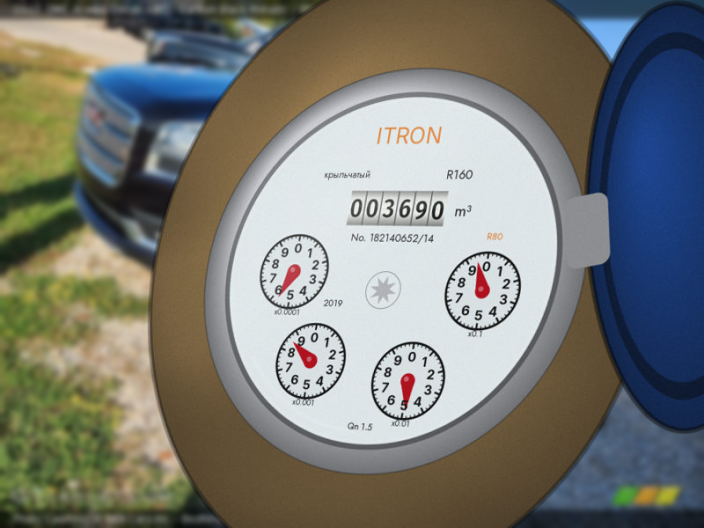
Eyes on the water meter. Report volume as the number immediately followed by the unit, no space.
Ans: 3689.9485m³
